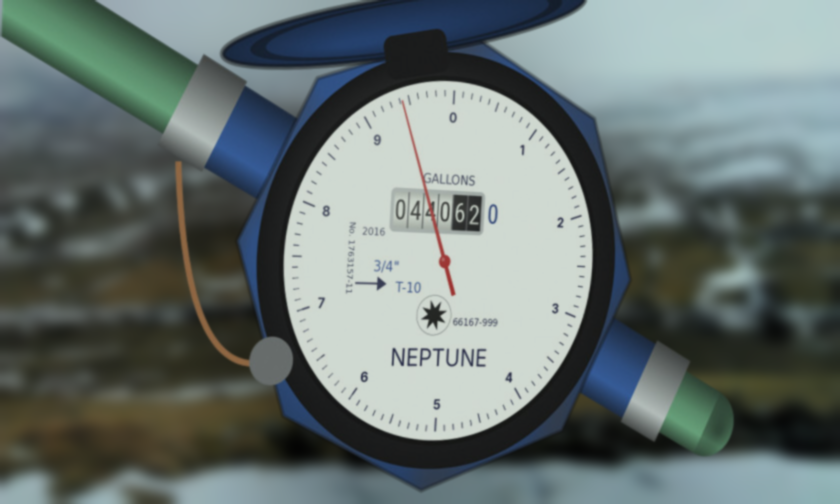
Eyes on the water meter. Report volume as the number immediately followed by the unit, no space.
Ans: 440619.4gal
